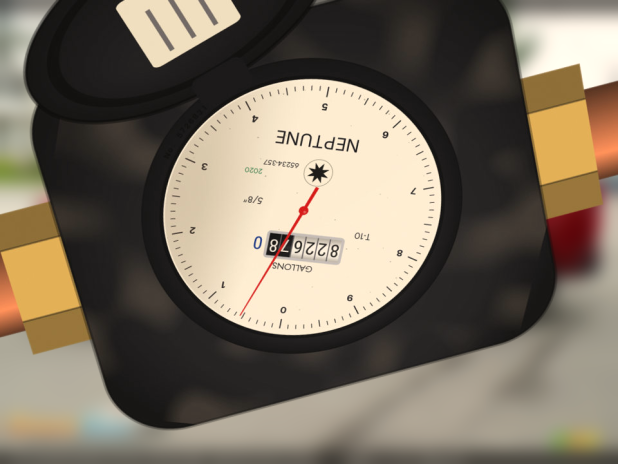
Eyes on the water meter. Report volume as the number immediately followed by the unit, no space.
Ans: 8226780.5gal
